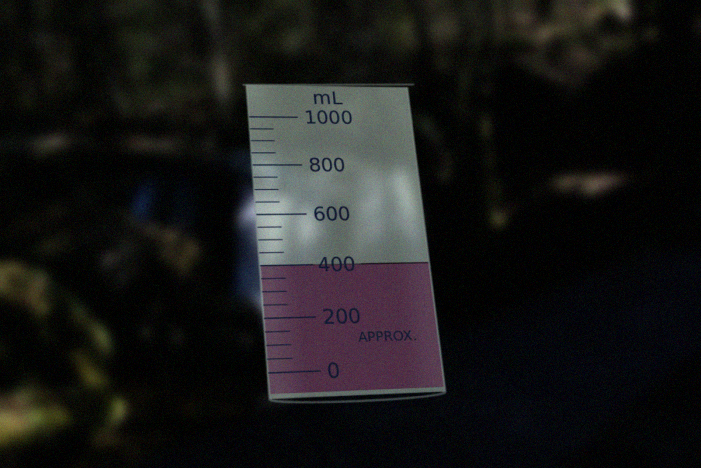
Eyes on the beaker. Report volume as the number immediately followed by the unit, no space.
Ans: 400mL
